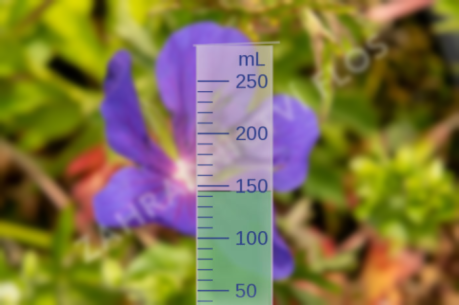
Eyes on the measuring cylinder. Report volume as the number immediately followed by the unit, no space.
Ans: 145mL
